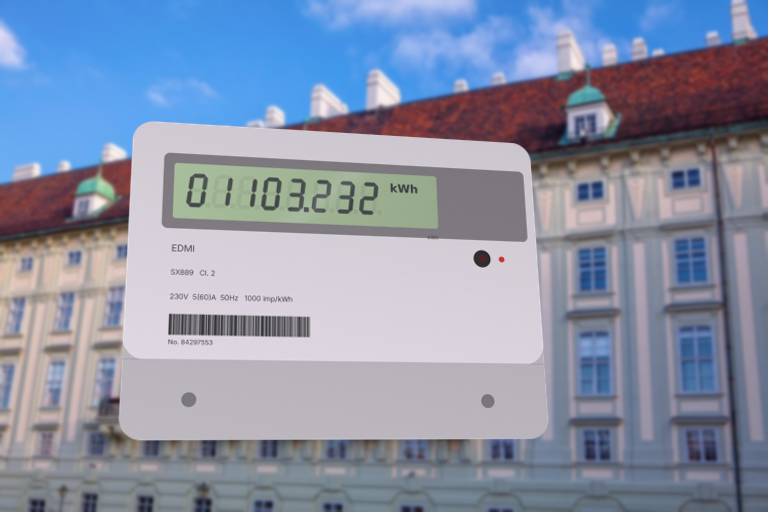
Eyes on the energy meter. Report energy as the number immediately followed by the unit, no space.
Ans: 1103.232kWh
